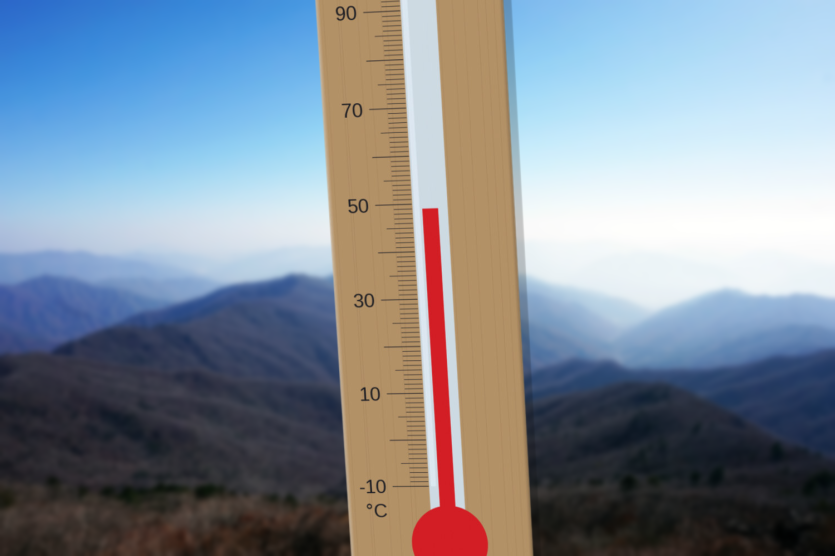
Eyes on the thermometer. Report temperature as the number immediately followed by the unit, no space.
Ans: 49°C
